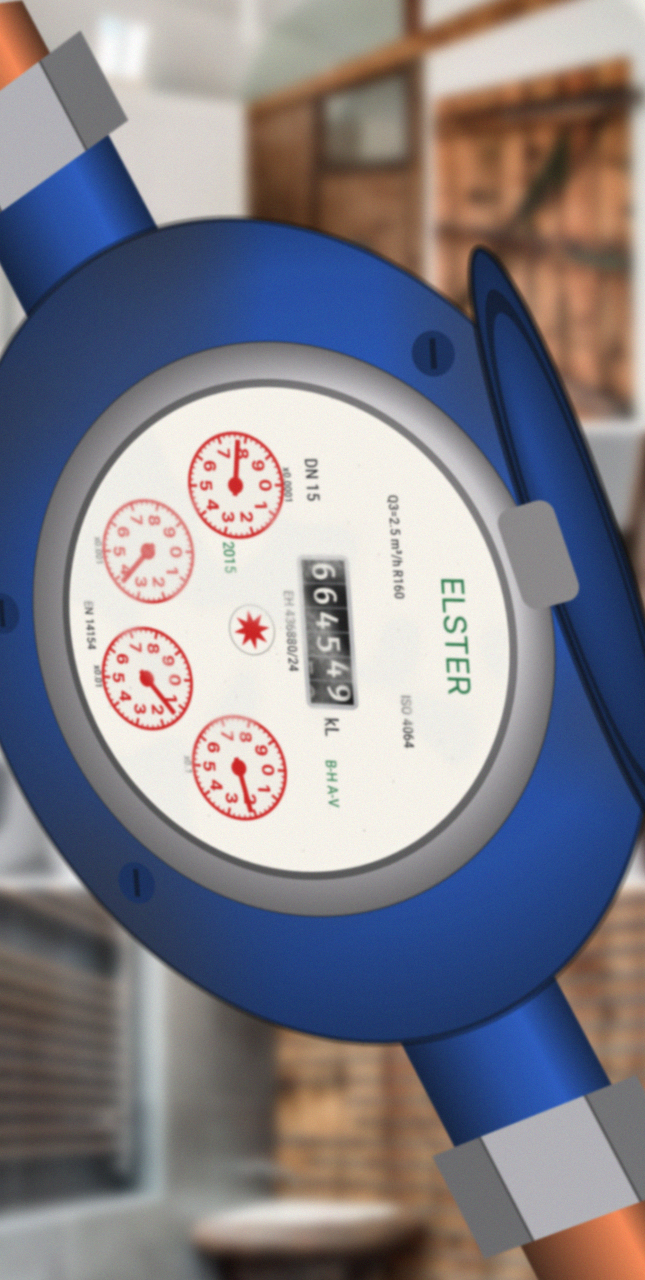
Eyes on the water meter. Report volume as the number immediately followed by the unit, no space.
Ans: 664549.2137kL
